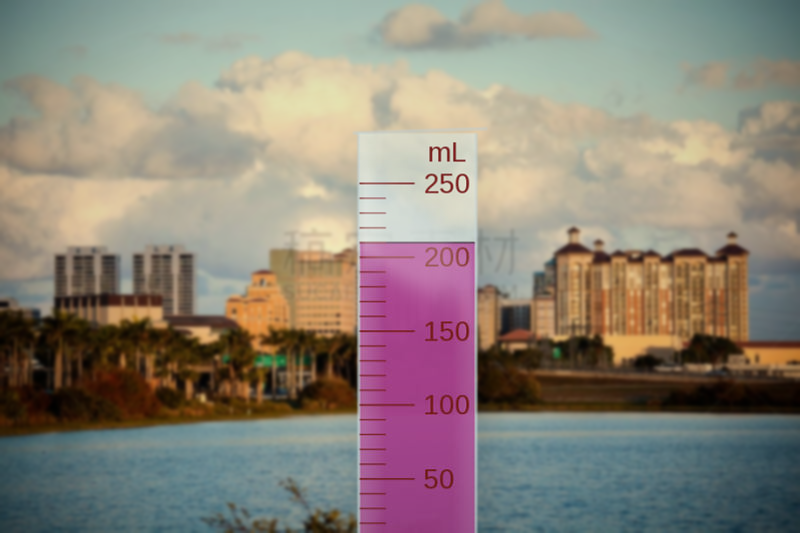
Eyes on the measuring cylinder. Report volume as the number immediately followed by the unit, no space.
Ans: 210mL
